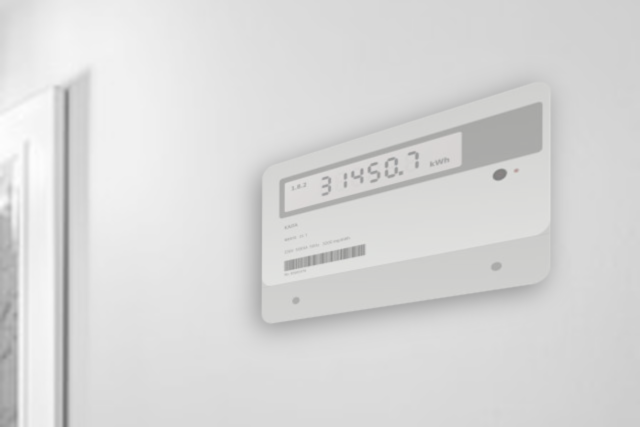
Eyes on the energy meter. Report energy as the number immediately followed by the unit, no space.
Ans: 31450.7kWh
